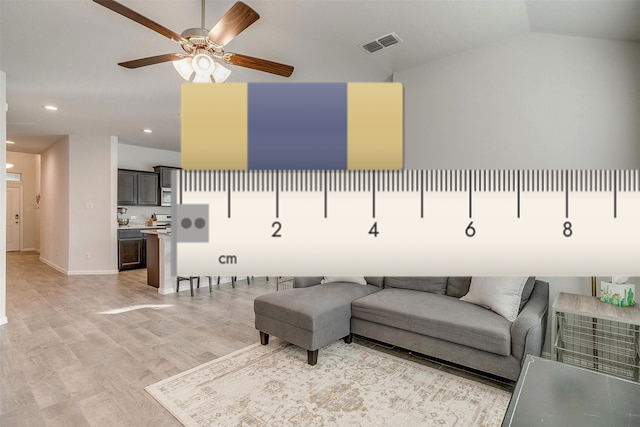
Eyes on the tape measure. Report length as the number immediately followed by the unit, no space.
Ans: 4.6cm
